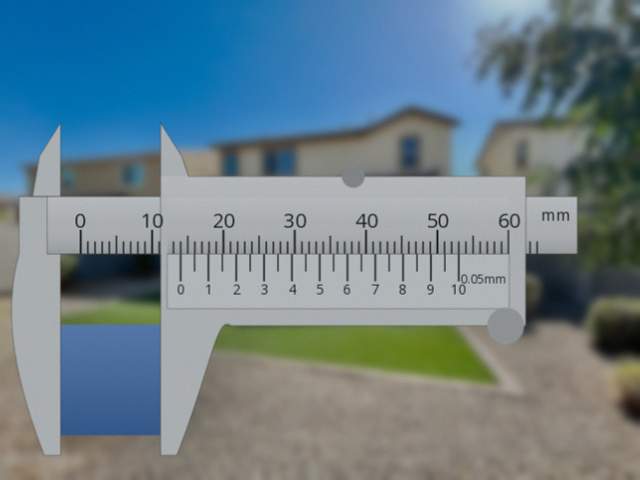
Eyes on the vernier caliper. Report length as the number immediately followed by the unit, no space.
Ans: 14.0mm
